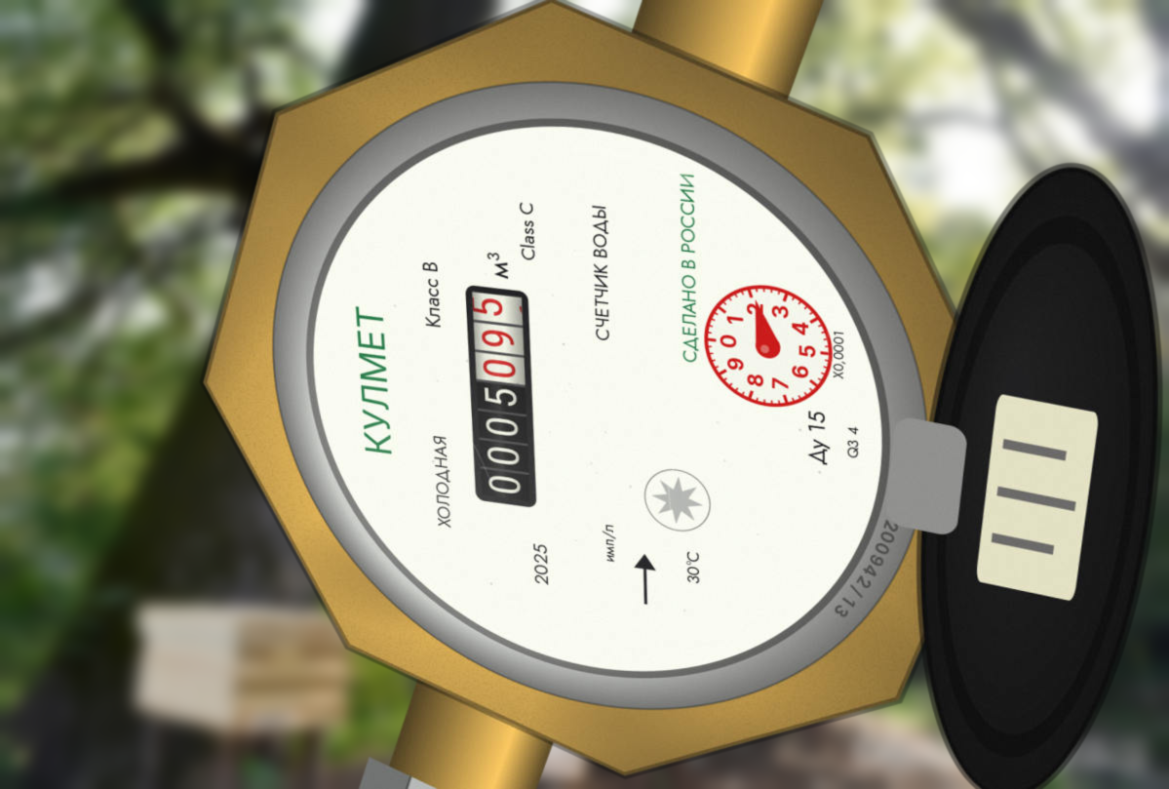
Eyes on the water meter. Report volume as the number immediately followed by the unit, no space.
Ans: 5.0952m³
